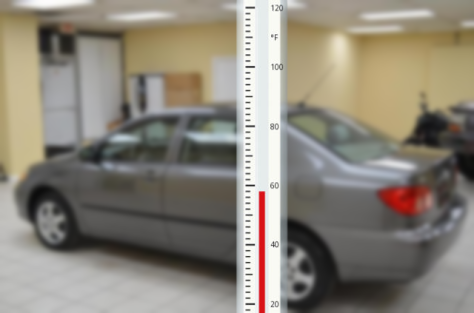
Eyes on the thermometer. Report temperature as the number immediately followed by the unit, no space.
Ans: 58°F
